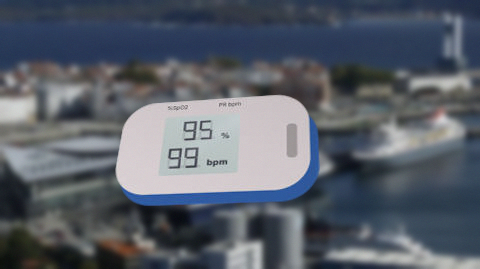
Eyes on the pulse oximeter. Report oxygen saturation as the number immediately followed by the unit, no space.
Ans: 95%
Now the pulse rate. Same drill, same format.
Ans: 99bpm
